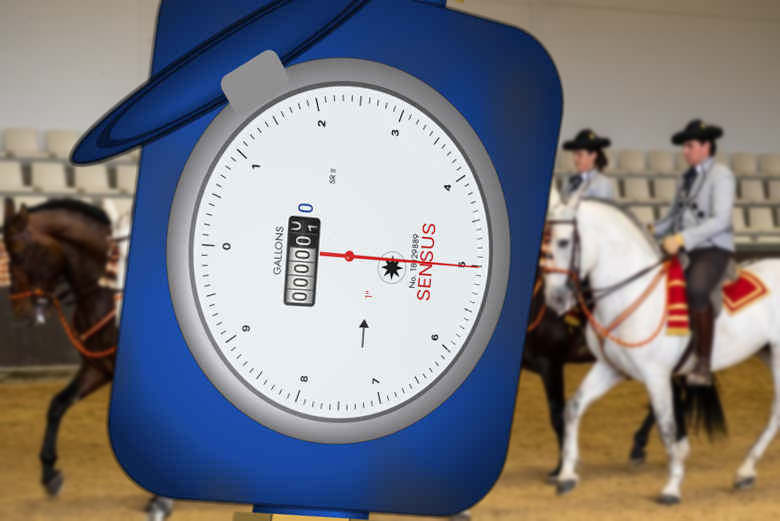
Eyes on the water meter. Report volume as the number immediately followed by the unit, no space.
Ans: 5.0gal
